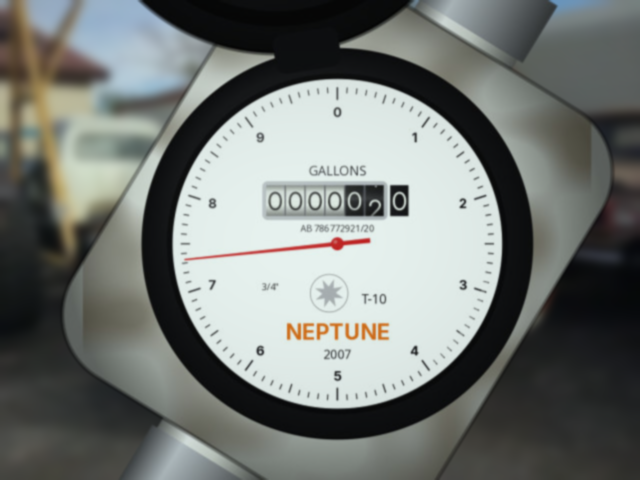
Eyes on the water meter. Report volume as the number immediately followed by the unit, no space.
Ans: 17.3gal
